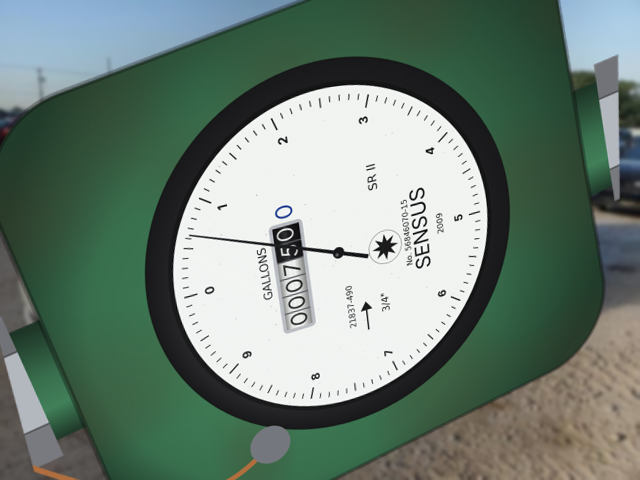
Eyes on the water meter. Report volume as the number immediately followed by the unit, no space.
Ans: 7500.6gal
